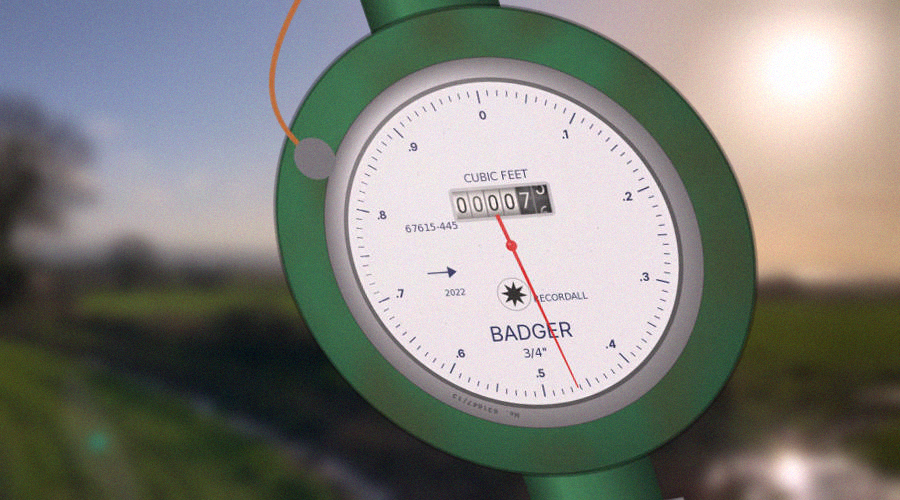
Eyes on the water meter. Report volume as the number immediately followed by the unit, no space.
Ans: 75.46ft³
